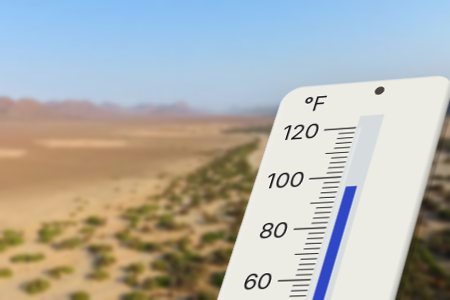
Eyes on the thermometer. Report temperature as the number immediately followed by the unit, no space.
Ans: 96°F
